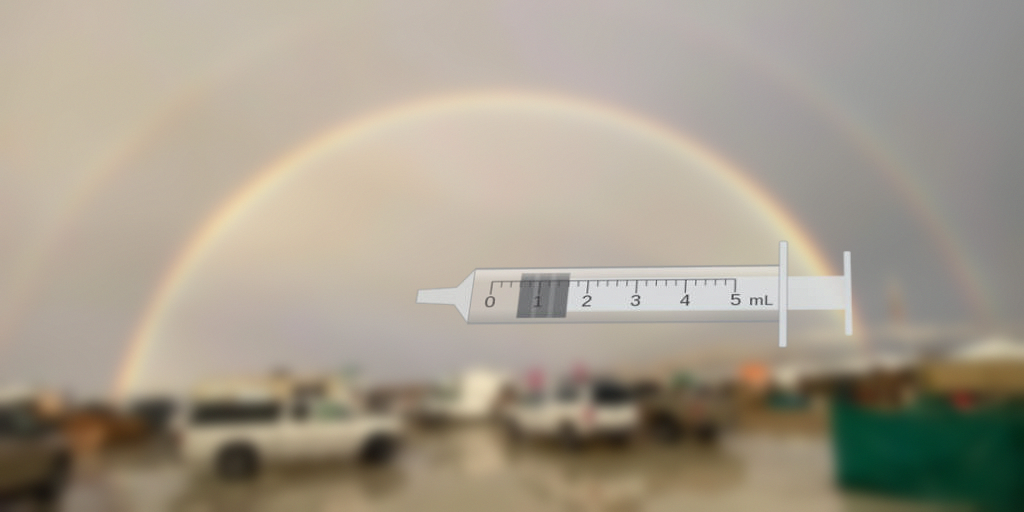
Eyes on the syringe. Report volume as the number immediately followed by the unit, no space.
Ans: 0.6mL
